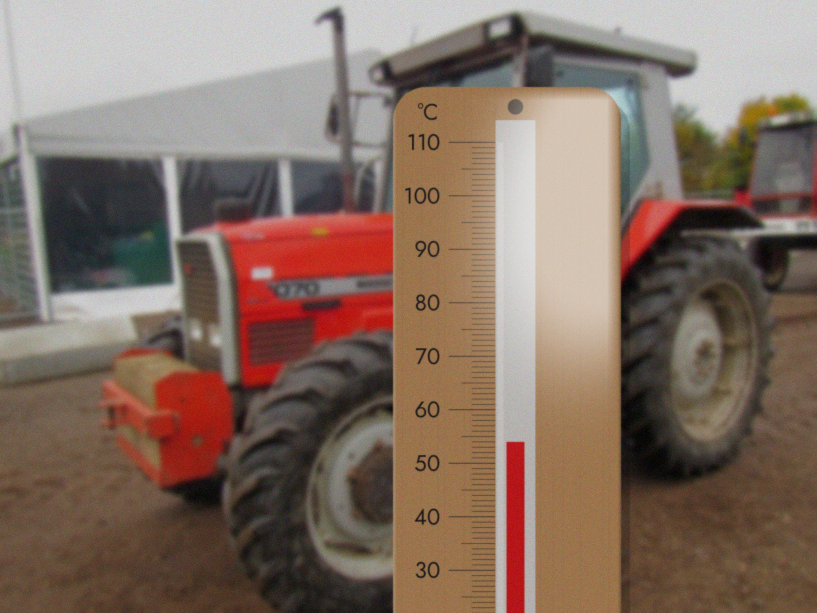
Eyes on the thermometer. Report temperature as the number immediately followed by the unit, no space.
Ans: 54°C
